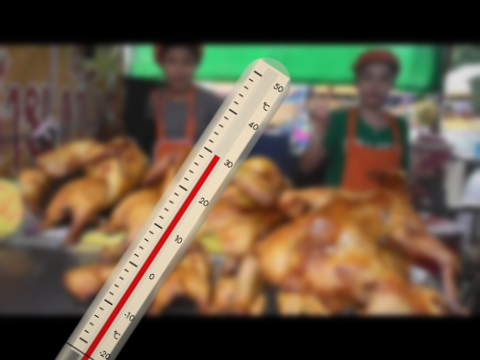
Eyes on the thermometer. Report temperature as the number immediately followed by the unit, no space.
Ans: 30°C
